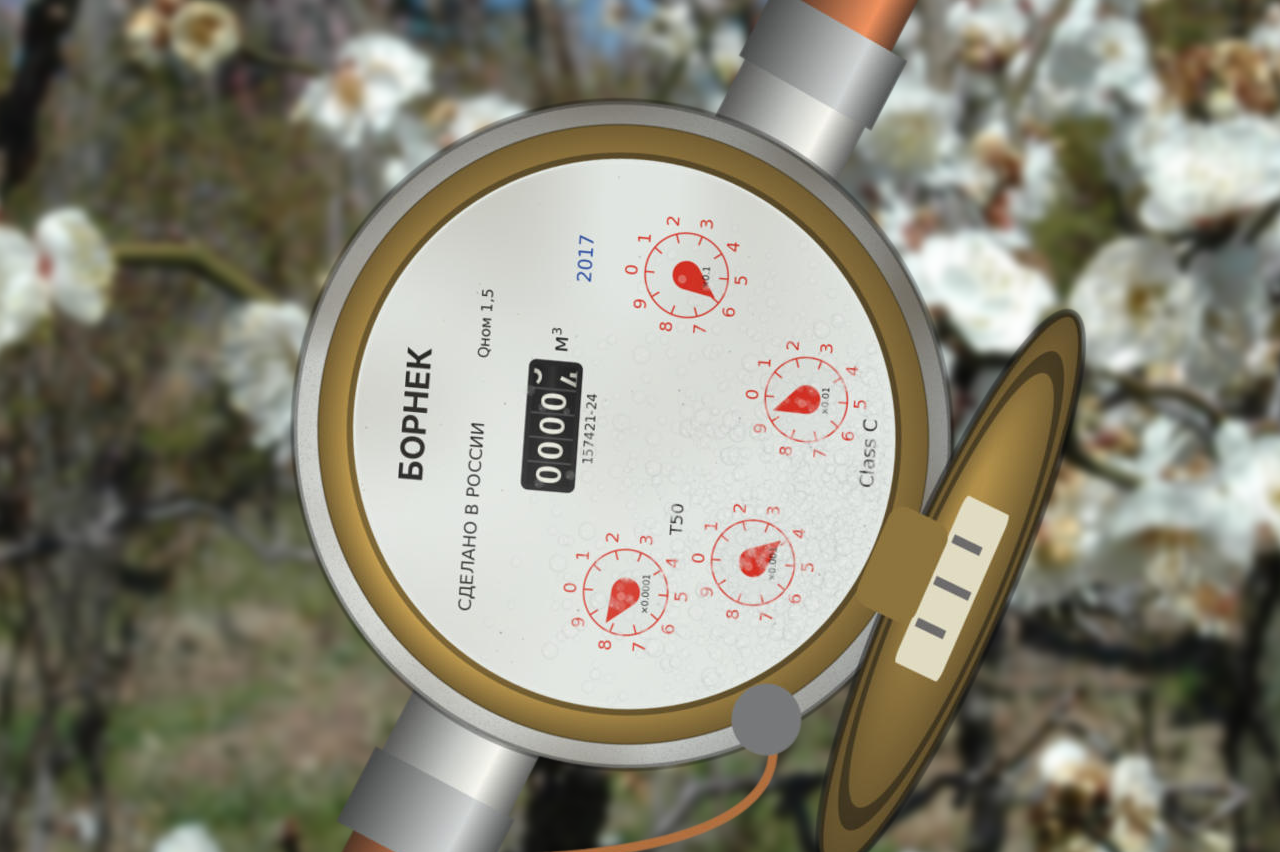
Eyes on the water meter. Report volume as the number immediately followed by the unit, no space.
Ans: 3.5938m³
